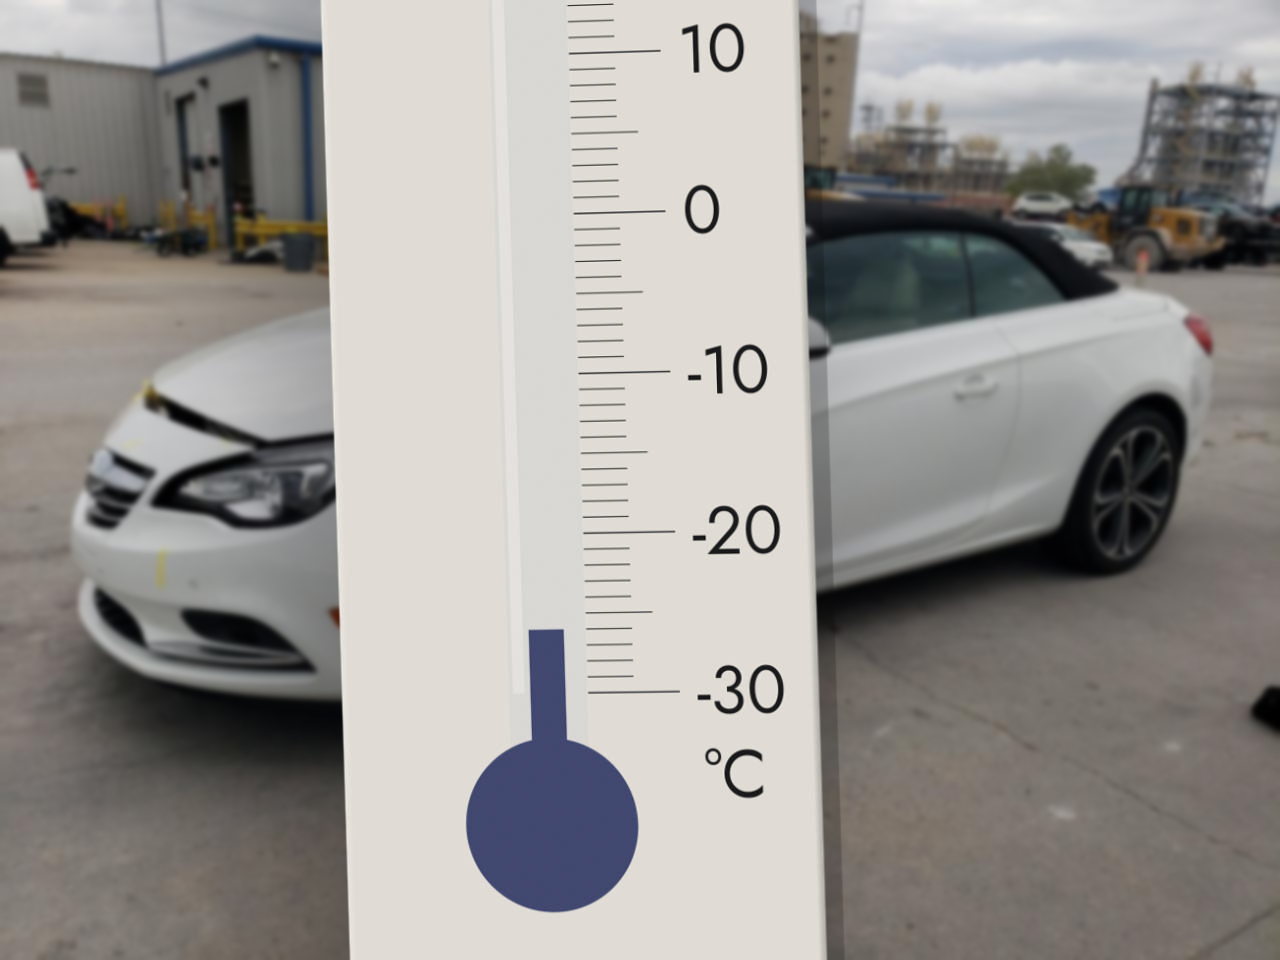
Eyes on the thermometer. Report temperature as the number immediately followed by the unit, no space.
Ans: -26°C
